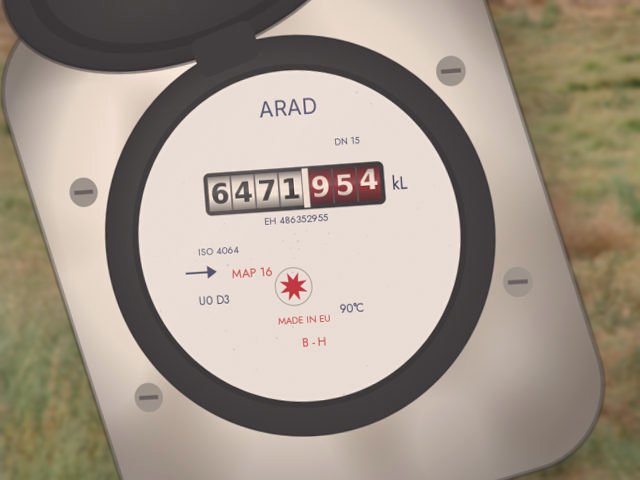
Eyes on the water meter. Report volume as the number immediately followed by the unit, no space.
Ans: 6471.954kL
